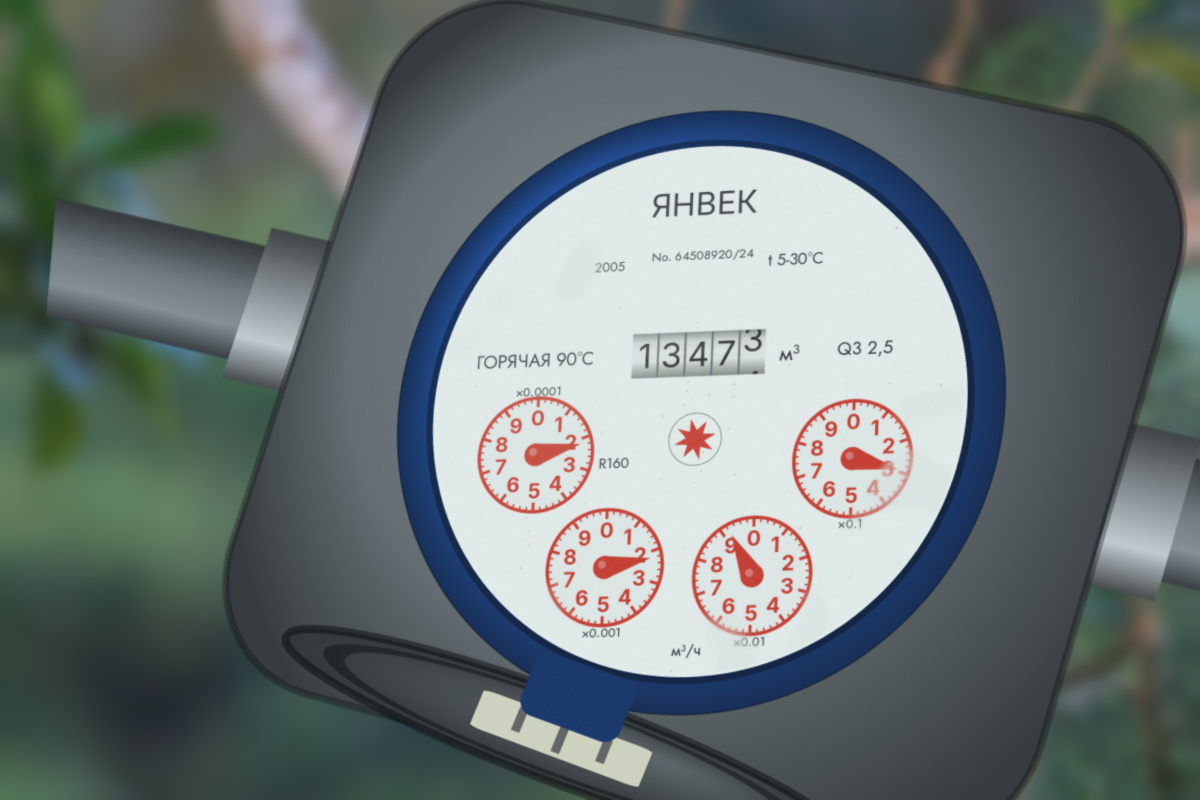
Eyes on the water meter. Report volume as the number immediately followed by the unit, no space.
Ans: 13473.2922m³
